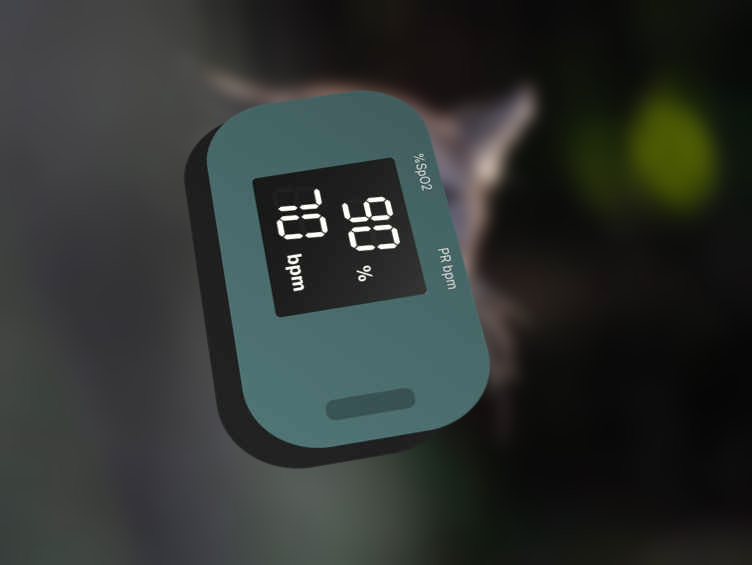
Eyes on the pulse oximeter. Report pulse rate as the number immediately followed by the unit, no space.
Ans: 70bpm
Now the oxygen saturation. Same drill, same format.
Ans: 90%
